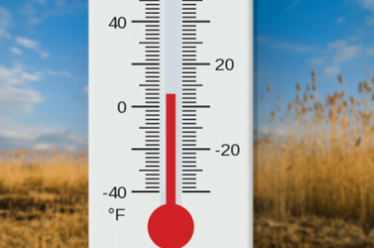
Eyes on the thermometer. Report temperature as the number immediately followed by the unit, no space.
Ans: 6°F
